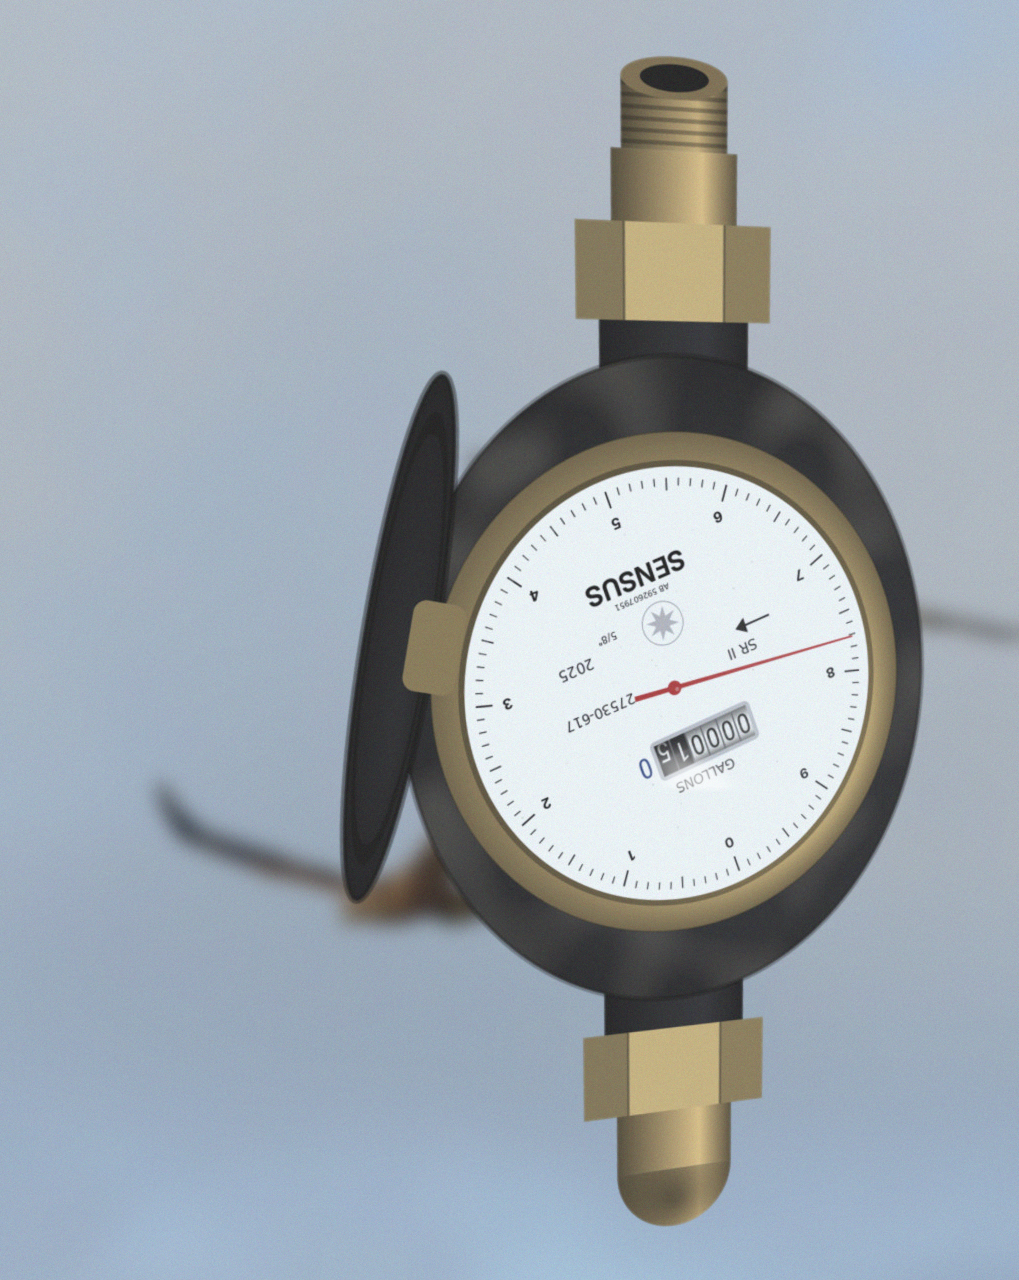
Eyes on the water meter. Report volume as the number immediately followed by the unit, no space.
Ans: 147.7gal
